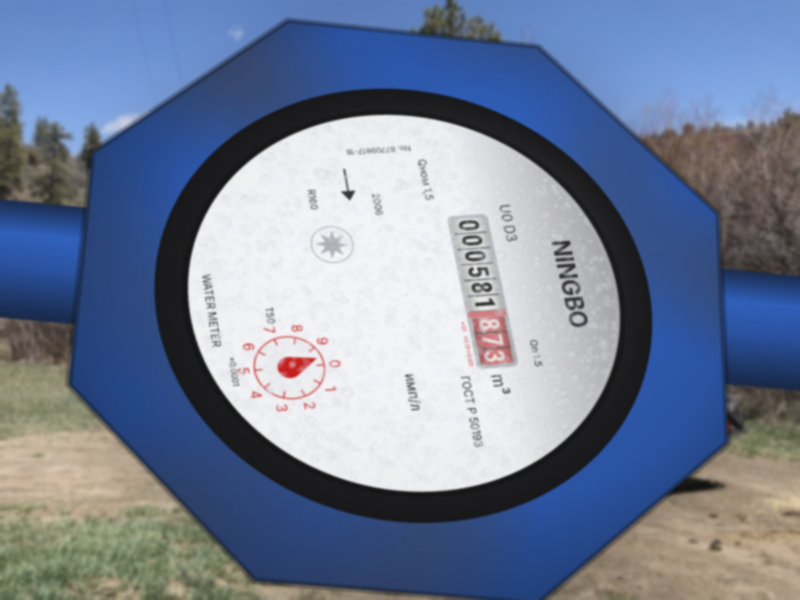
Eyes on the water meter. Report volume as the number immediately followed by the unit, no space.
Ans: 581.8729m³
